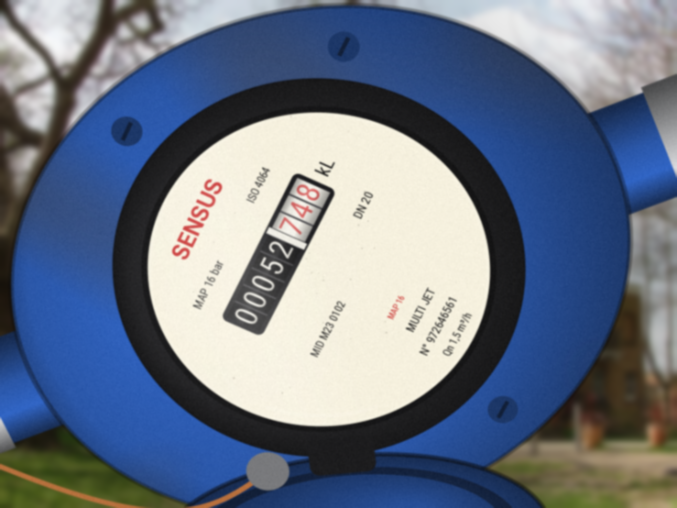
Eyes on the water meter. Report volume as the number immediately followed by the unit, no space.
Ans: 52.748kL
